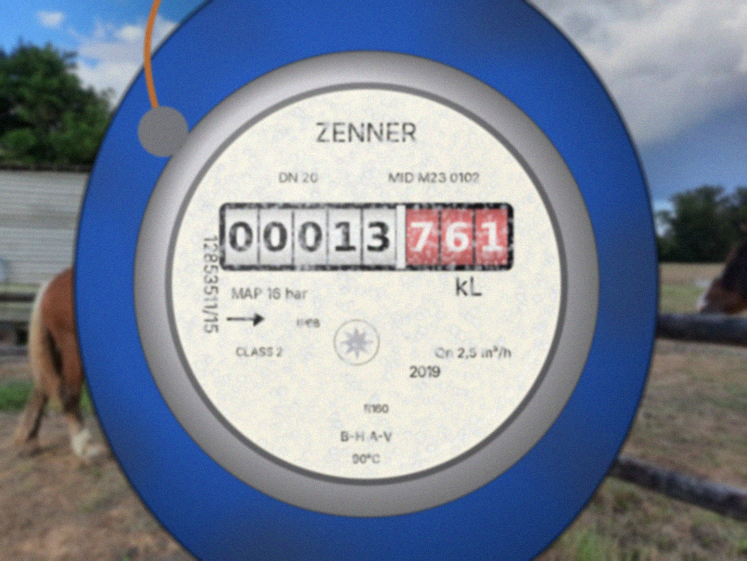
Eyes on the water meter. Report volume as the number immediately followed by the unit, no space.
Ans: 13.761kL
